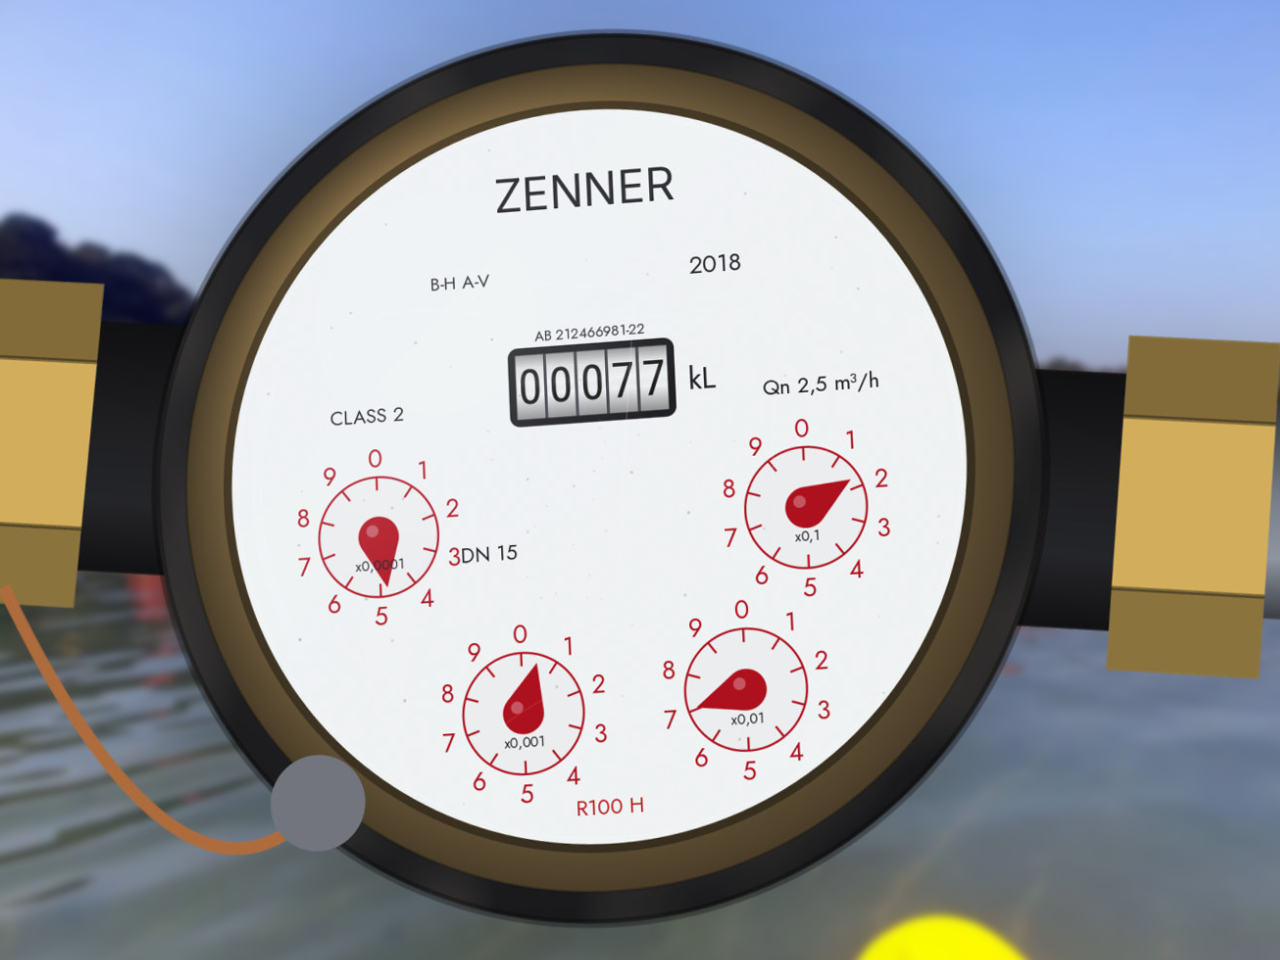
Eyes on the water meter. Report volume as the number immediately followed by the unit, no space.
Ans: 77.1704kL
